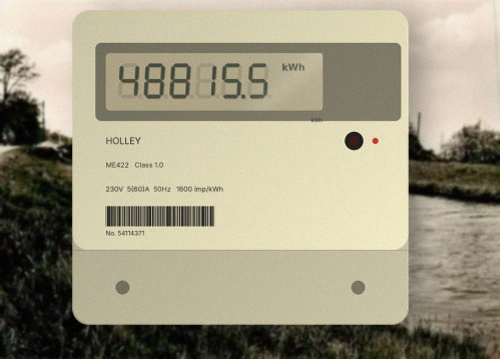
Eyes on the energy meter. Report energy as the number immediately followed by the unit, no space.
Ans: 48815.5kWh
